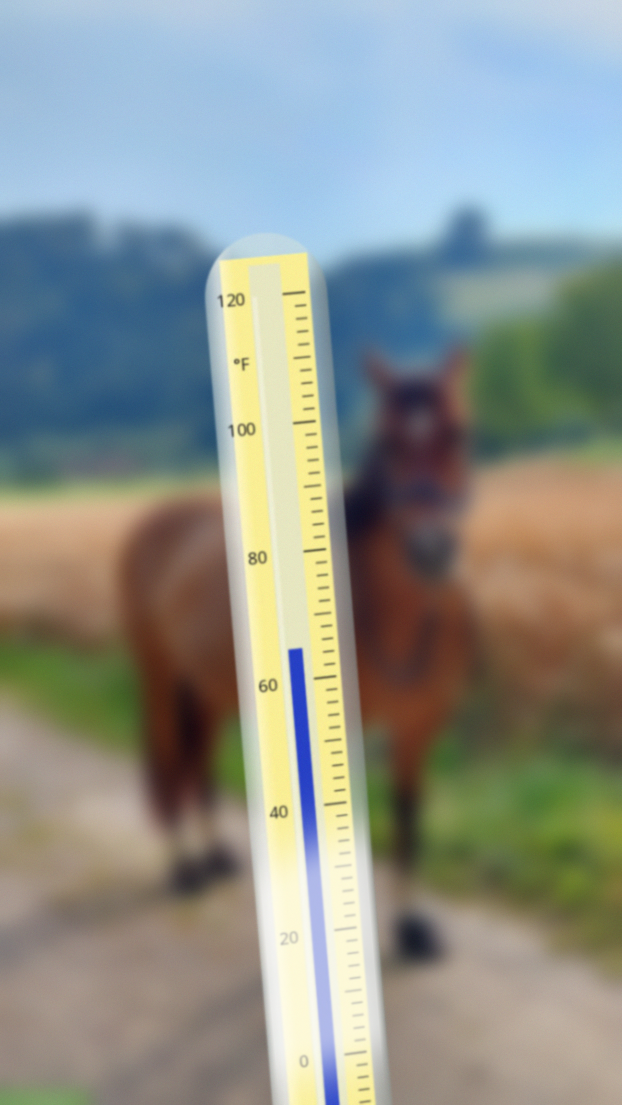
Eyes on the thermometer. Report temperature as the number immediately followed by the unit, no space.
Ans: 65°F
